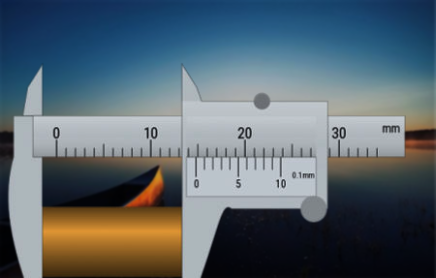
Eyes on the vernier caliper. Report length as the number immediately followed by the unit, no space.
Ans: 14.8mm
